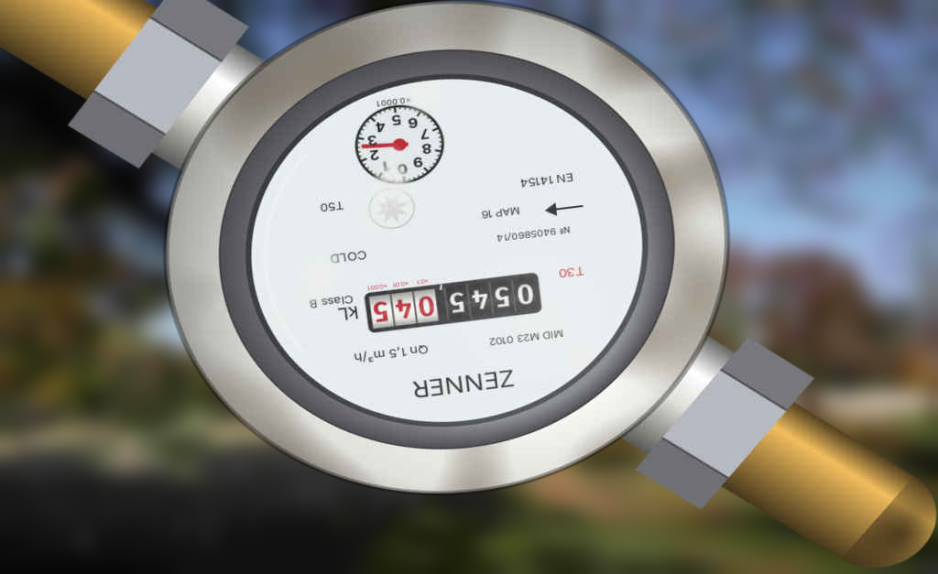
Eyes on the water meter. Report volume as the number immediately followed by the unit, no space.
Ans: 545.0452kL
